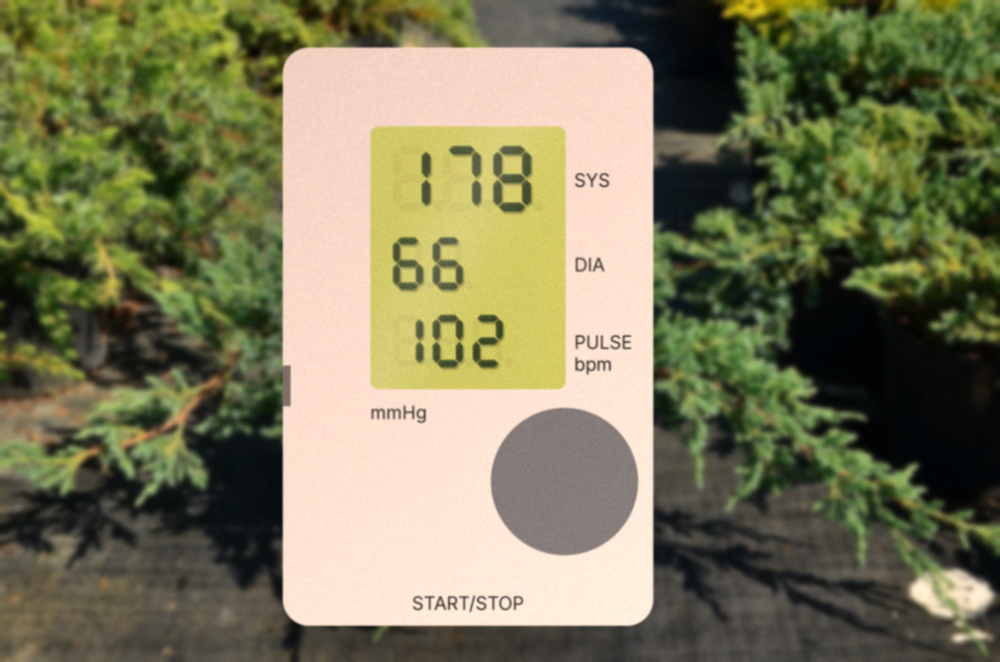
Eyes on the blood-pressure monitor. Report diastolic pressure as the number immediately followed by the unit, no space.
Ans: 66mmHg
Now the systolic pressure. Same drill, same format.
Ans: 178mmHg
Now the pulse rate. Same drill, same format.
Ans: 102bpm
